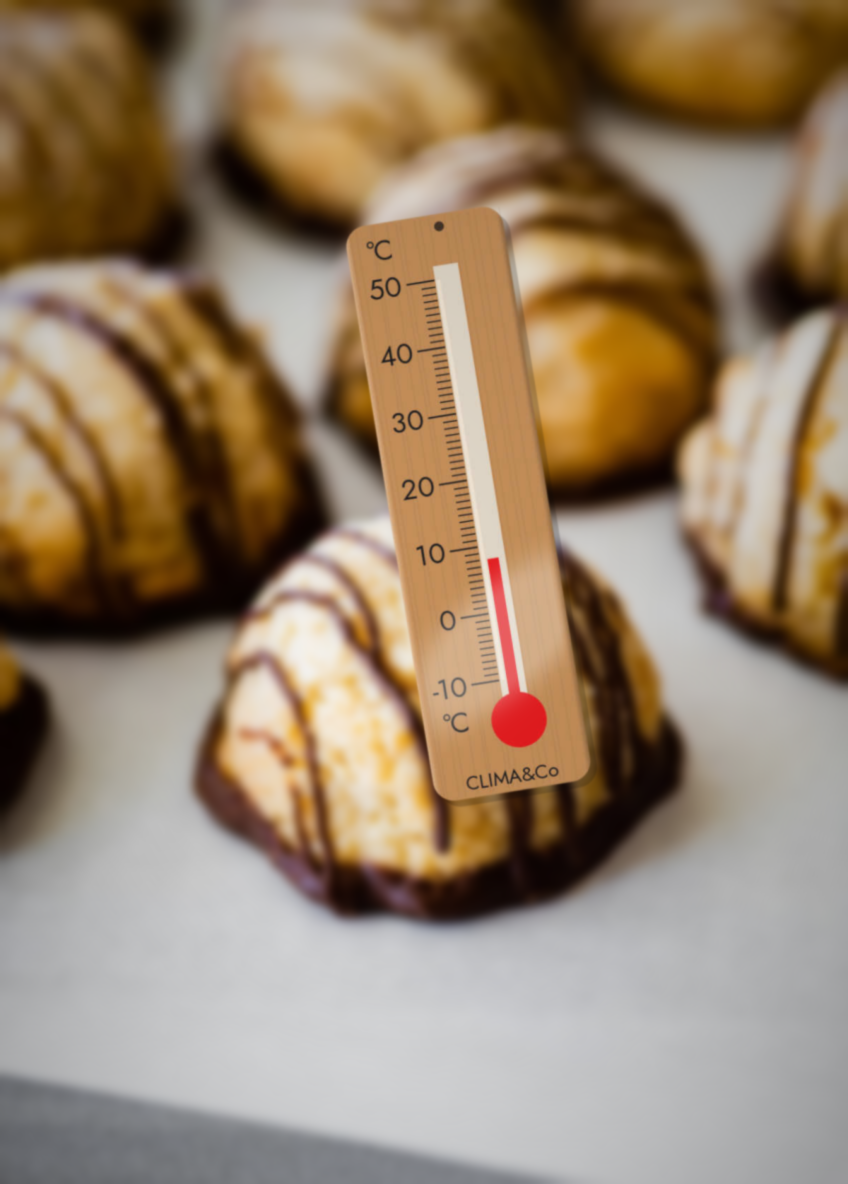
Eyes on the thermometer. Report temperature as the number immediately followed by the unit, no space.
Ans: 8°C
